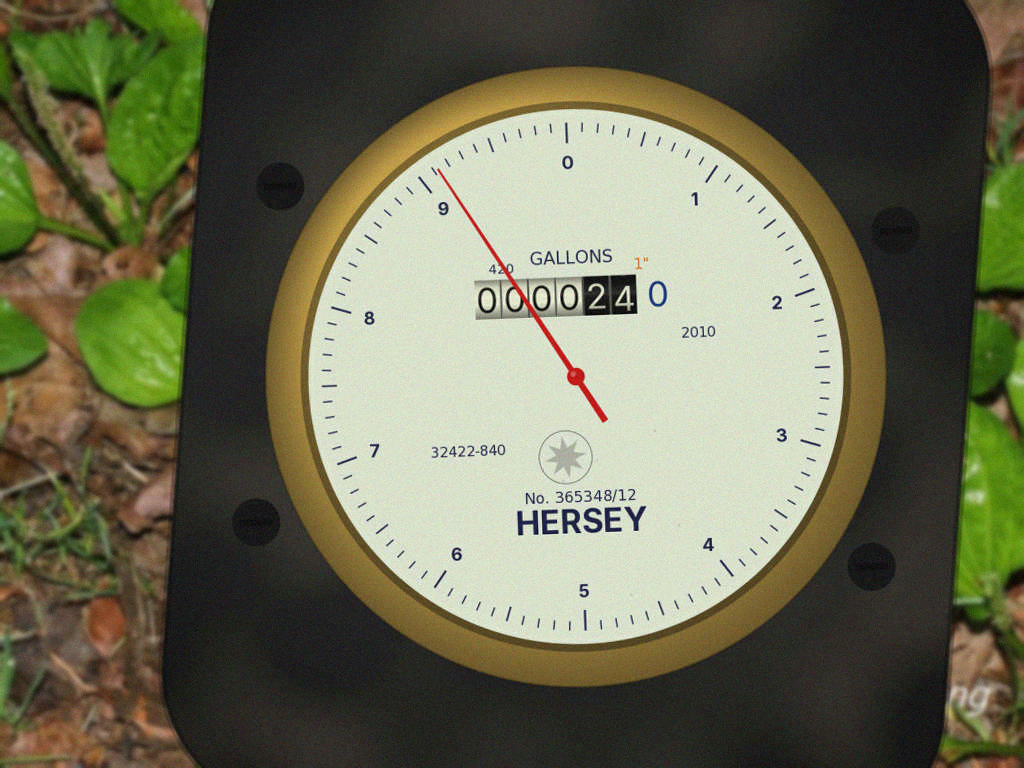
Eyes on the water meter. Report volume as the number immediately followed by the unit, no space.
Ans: 239.1gal
